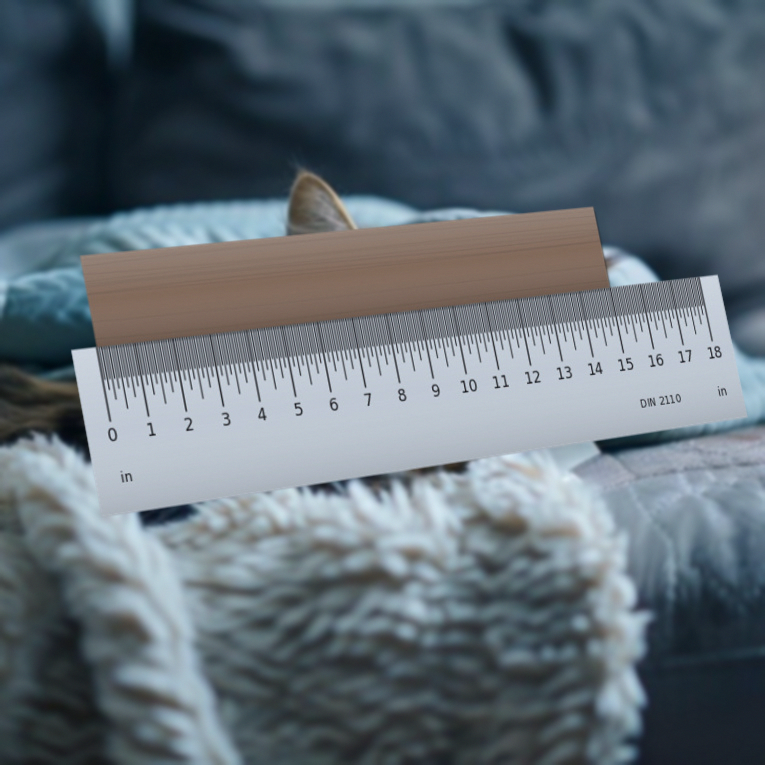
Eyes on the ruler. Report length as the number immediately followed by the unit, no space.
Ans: 15in
